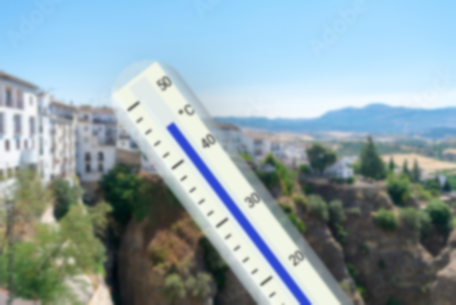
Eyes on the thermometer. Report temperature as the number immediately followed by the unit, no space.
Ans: 45°C
